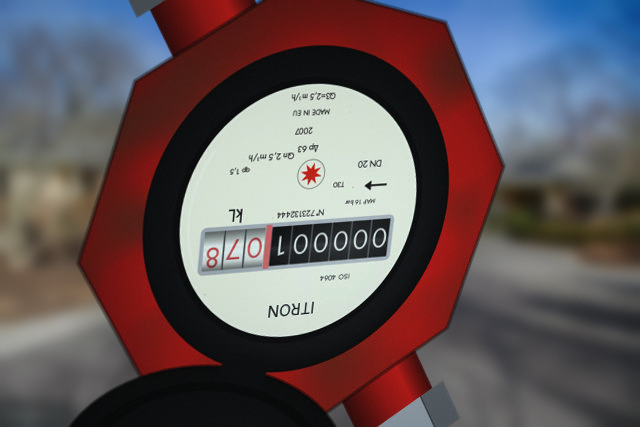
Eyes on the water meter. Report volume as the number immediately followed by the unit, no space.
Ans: 1.078kL
